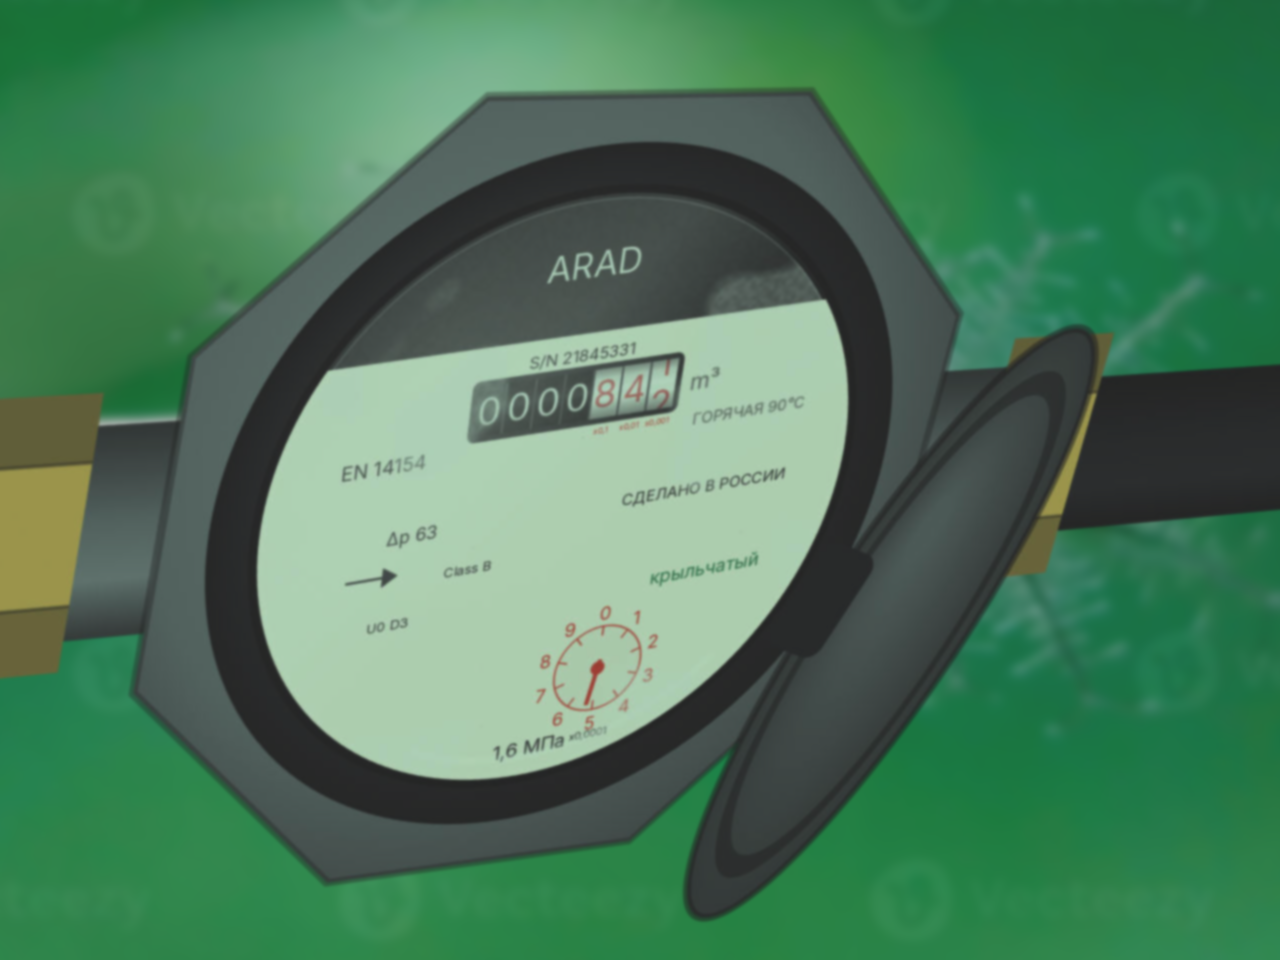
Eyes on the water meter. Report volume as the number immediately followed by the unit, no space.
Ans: 0.8415m³
